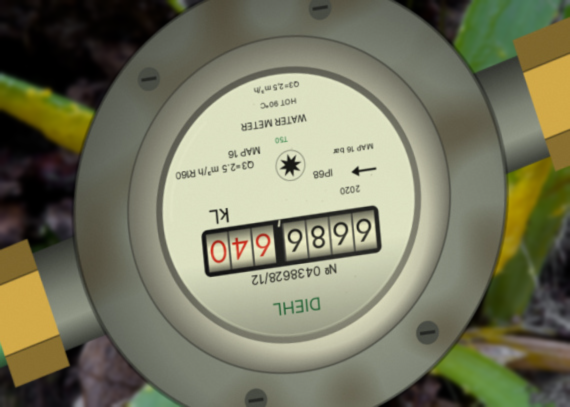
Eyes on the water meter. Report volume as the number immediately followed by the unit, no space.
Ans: 6686.640kL
